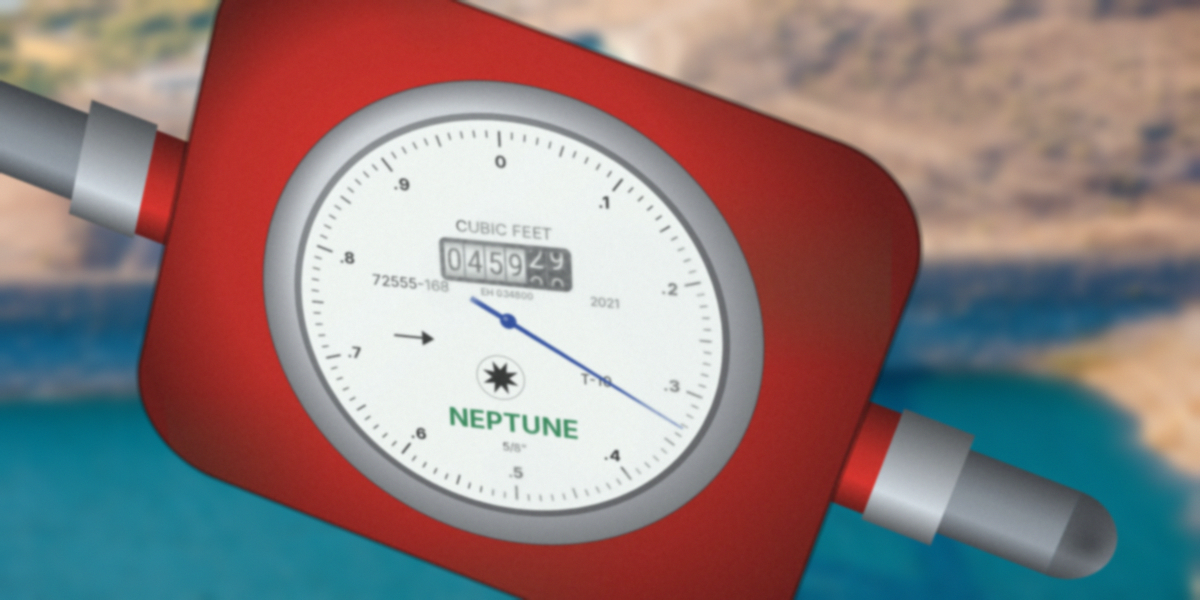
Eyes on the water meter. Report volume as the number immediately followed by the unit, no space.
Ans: 45929.33ft³
